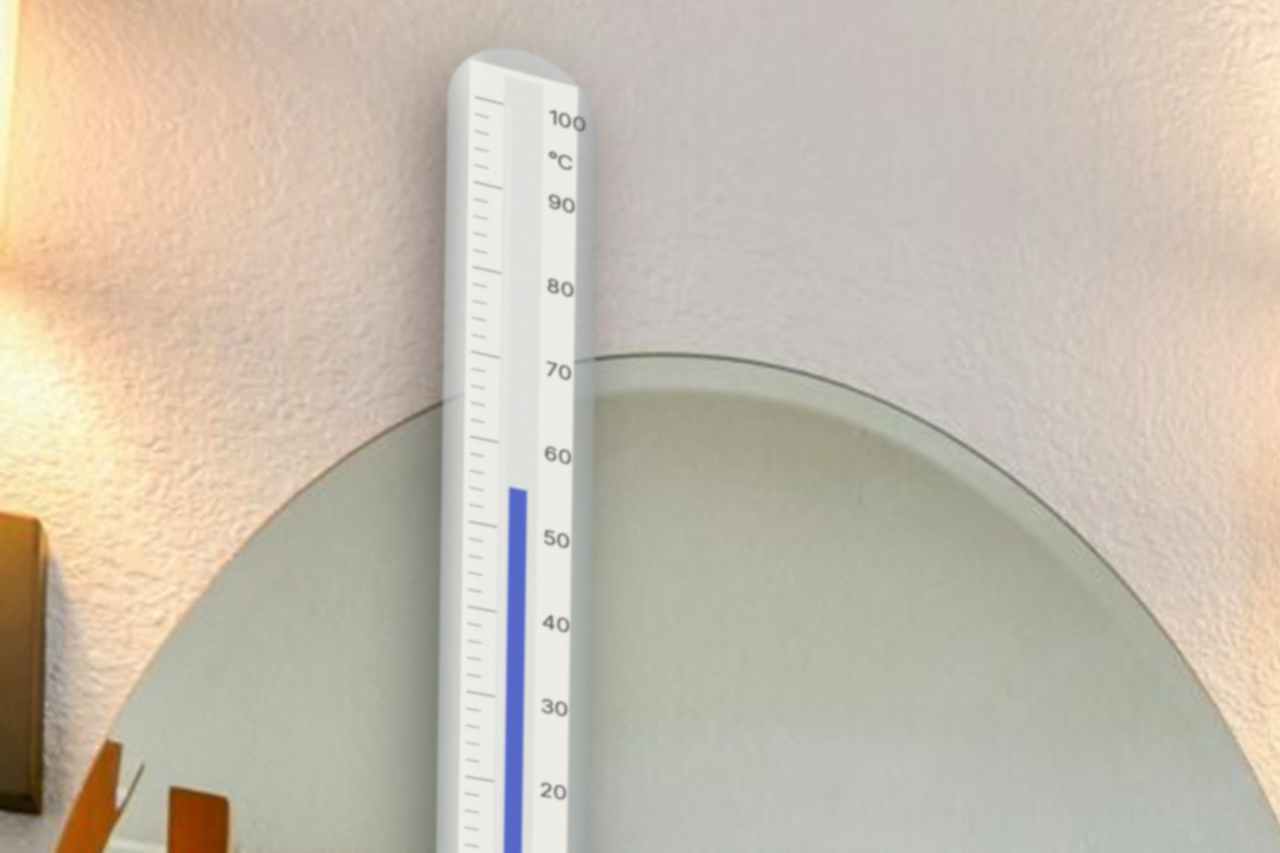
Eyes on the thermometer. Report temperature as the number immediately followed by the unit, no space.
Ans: 55°C
